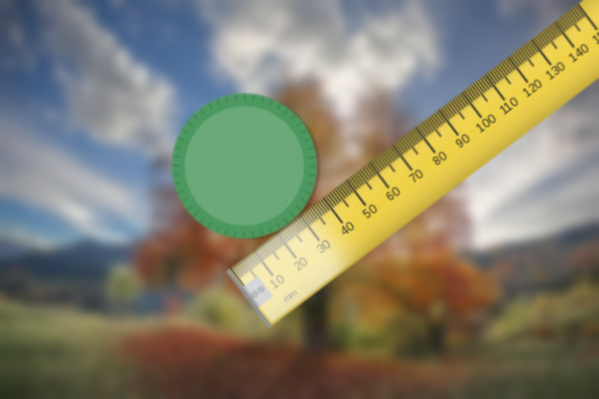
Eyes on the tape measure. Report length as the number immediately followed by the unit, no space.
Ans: 50mm
